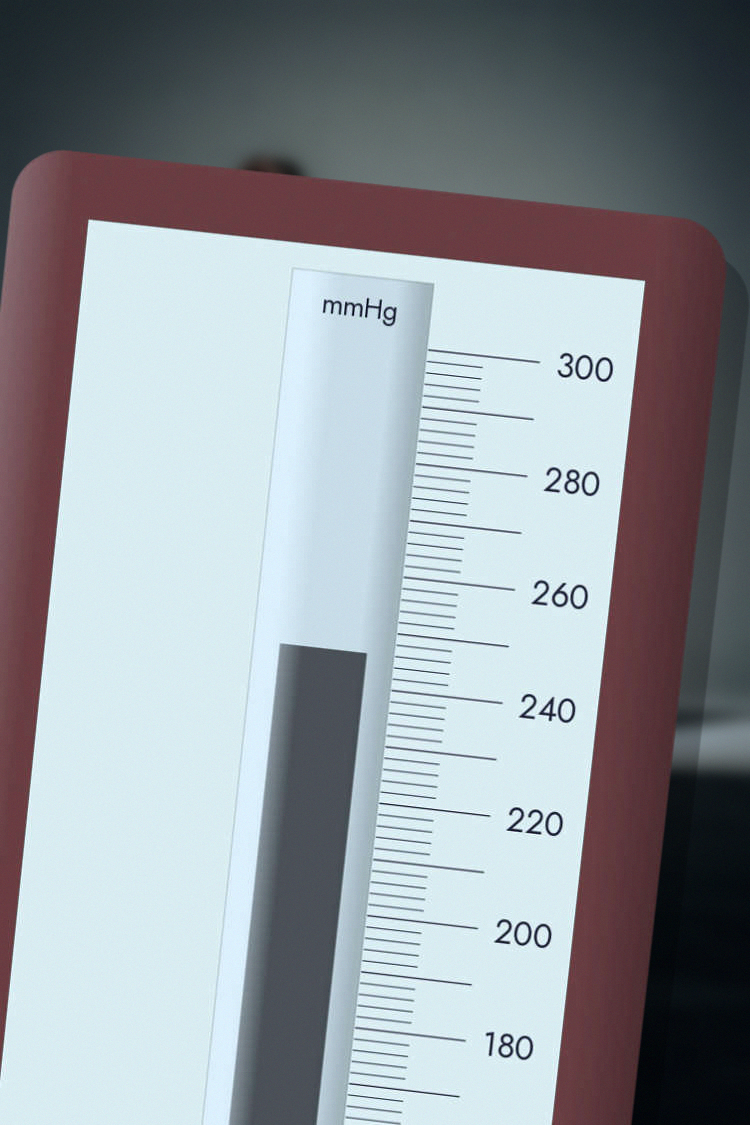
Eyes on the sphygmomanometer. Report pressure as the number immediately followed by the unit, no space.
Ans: 246mmHg
